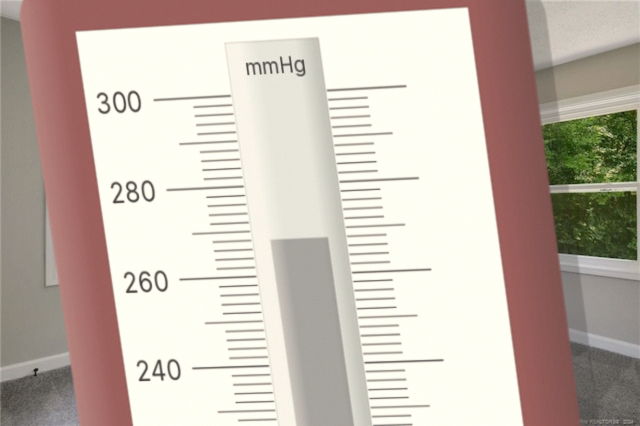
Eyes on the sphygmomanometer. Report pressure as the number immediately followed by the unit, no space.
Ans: 268mmHg
